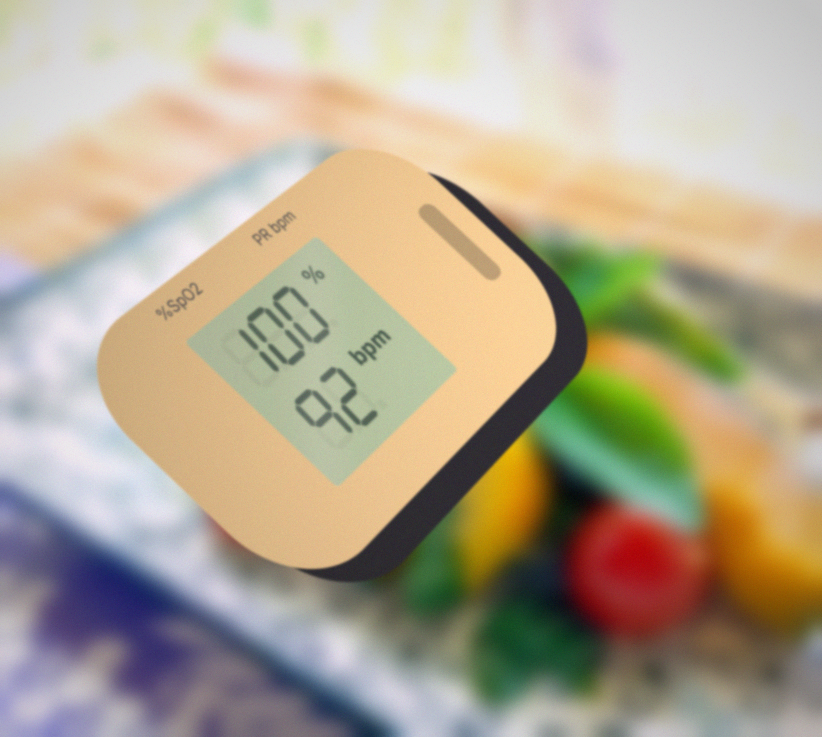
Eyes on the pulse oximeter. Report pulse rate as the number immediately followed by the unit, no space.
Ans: 92bpm
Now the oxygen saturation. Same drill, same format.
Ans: 100%
